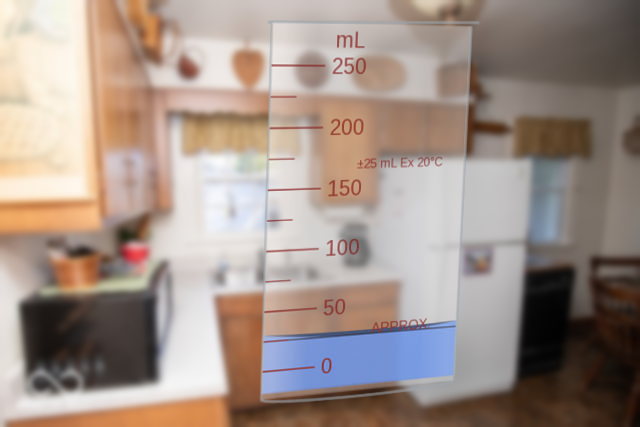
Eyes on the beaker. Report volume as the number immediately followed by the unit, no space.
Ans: 25mL
